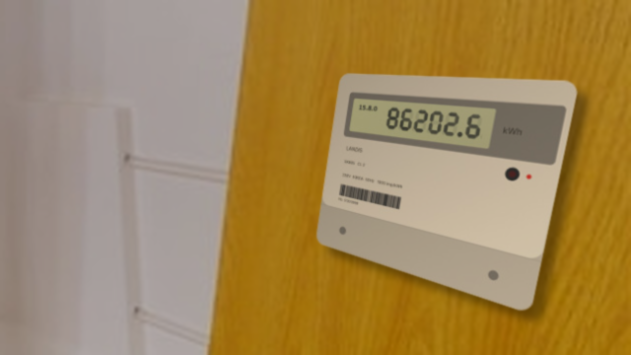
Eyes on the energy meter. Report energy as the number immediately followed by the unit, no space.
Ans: 86202.6kWh
